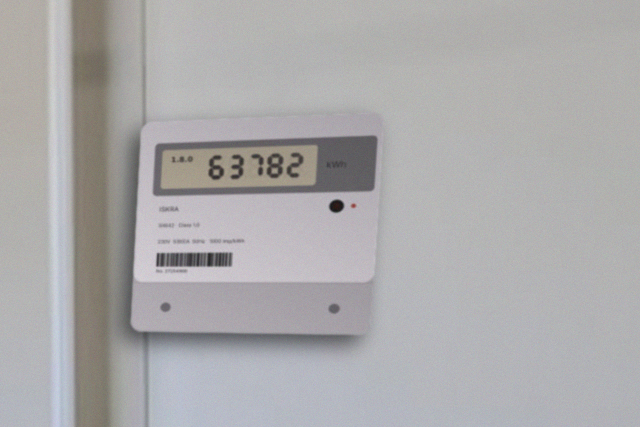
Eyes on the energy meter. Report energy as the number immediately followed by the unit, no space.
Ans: 63782kWh
